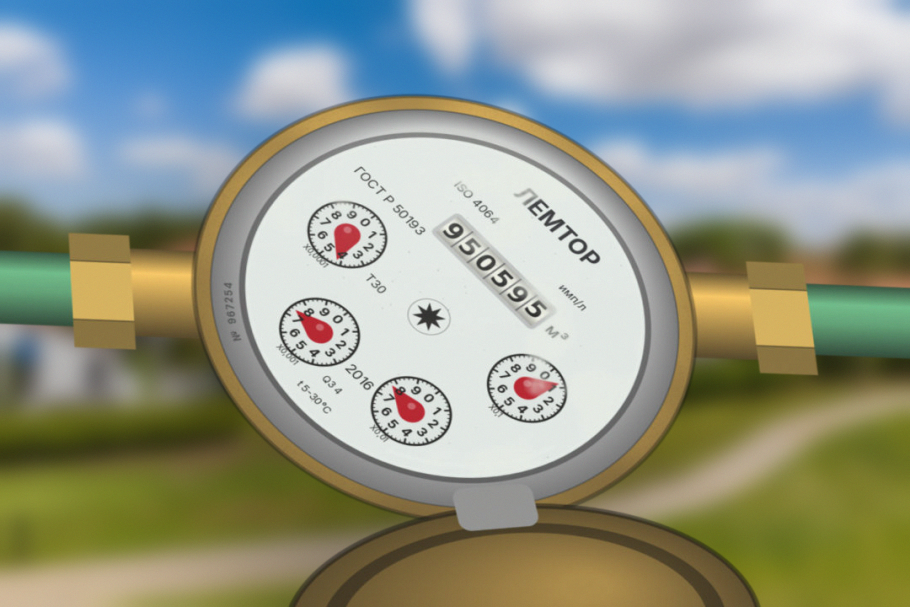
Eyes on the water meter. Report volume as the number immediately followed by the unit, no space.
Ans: 950595.0774m³
